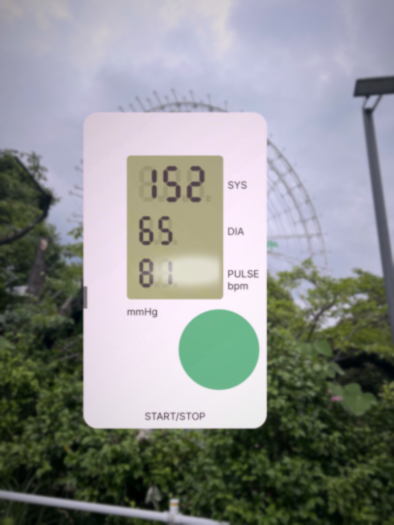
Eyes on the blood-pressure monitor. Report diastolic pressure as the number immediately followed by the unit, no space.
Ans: 65mmHg
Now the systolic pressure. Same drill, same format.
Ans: 152mmHg
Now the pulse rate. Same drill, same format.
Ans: 81bpm
